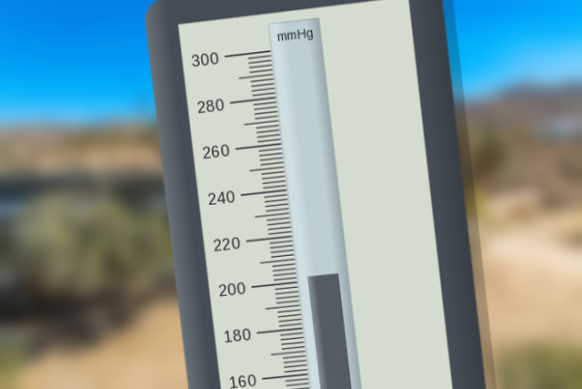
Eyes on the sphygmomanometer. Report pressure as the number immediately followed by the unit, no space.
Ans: 202mmHg
